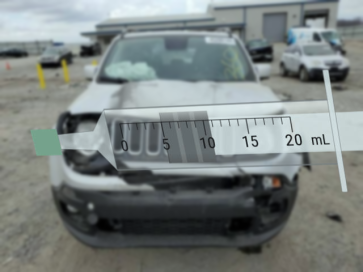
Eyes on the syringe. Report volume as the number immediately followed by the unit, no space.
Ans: 5mL
